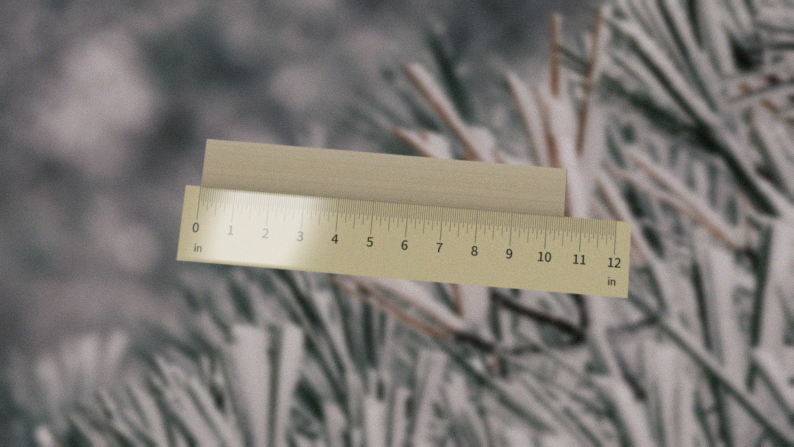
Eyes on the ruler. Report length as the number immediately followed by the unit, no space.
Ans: 10.5in
